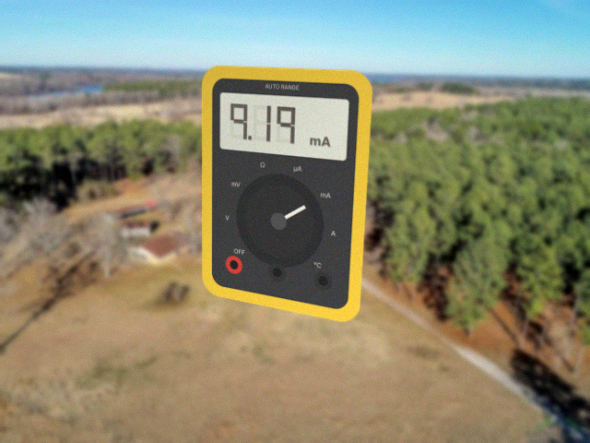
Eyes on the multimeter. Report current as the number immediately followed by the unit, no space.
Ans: 9.19mA
